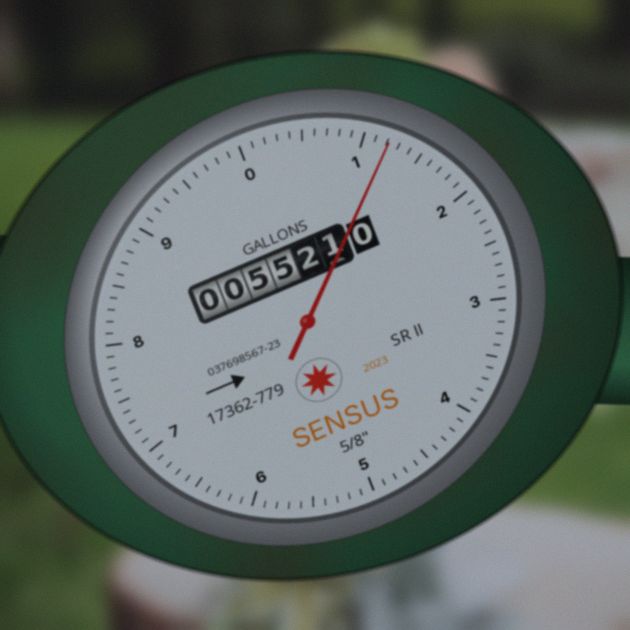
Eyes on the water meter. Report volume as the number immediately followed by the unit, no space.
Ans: 55211.2gal
